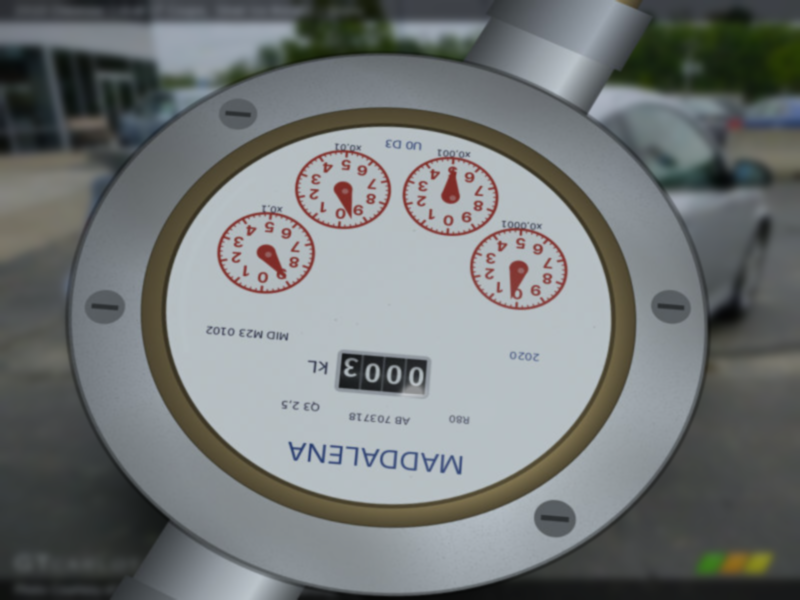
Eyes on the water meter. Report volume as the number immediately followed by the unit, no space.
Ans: 2.8950kL
